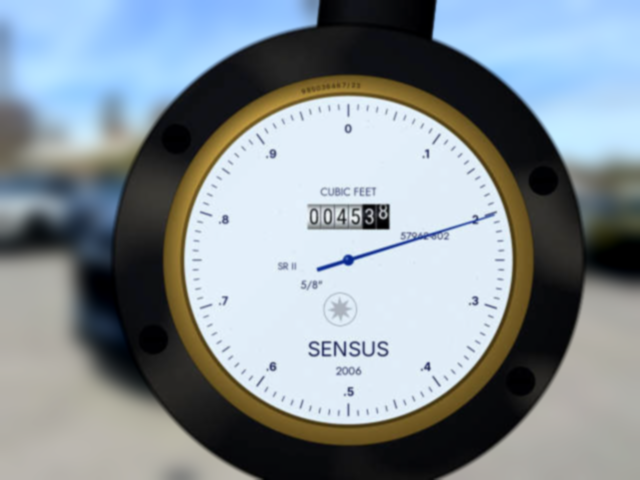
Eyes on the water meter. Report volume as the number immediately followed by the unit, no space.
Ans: 4538.20ft³
